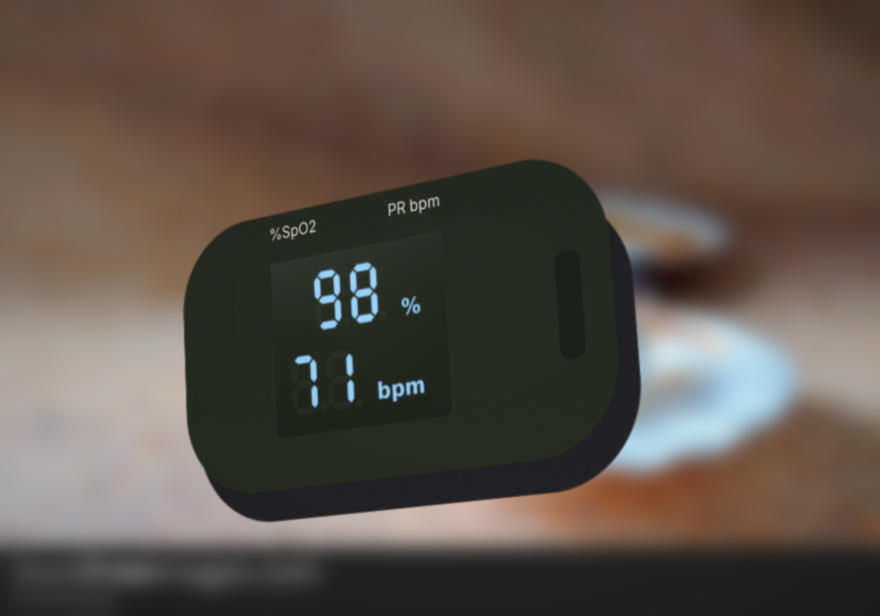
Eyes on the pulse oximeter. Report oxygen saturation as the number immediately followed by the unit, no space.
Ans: 98%
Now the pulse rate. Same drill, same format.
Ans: 71bpm
